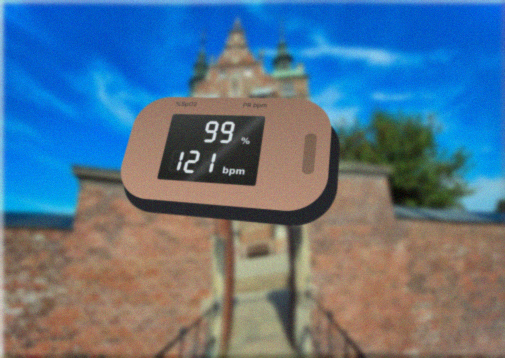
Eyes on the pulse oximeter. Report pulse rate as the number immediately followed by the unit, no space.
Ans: 121bpm
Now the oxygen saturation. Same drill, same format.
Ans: 99%
